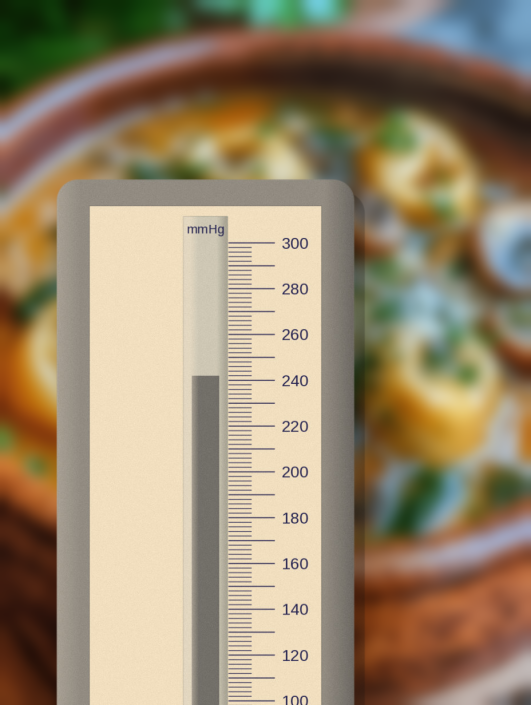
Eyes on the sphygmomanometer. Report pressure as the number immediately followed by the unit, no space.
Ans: 242mmHg
